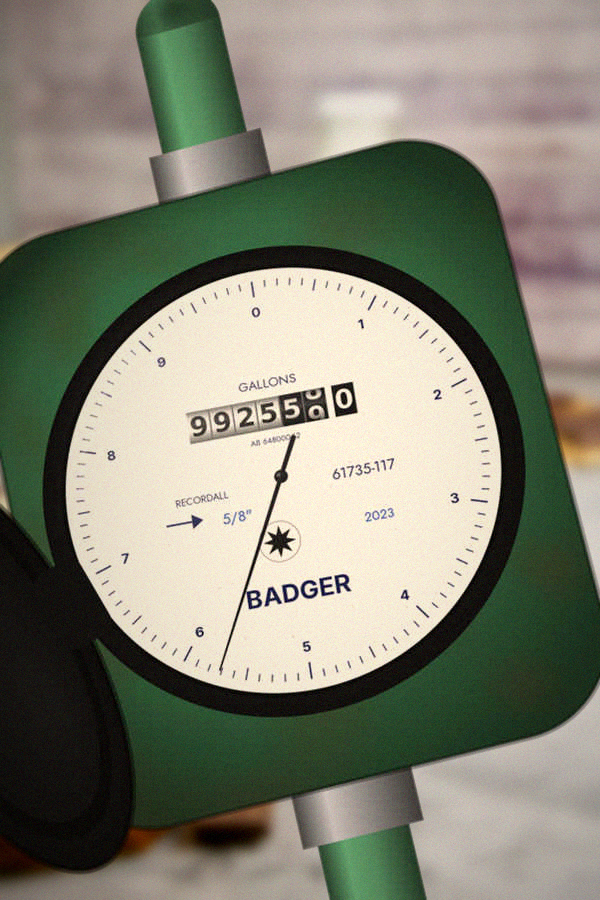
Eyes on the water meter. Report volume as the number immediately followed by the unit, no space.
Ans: 9925585.7gal
